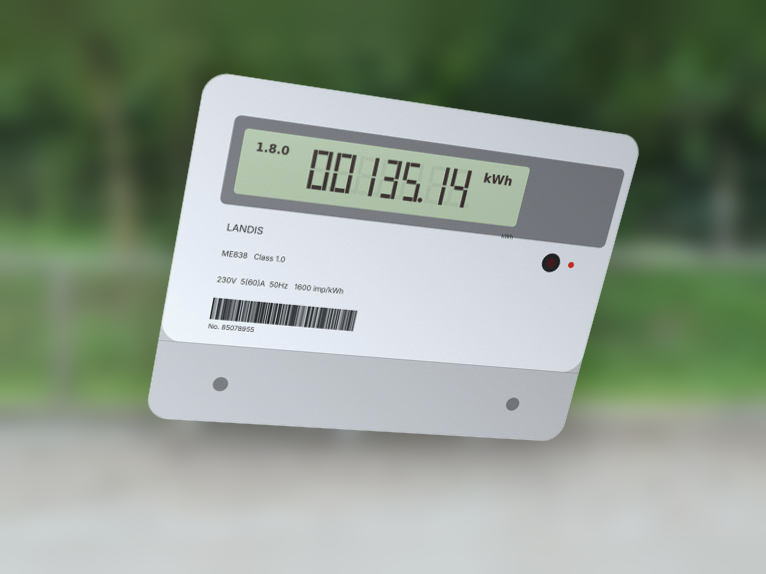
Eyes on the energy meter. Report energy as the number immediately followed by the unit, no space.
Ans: 135.14kWh
